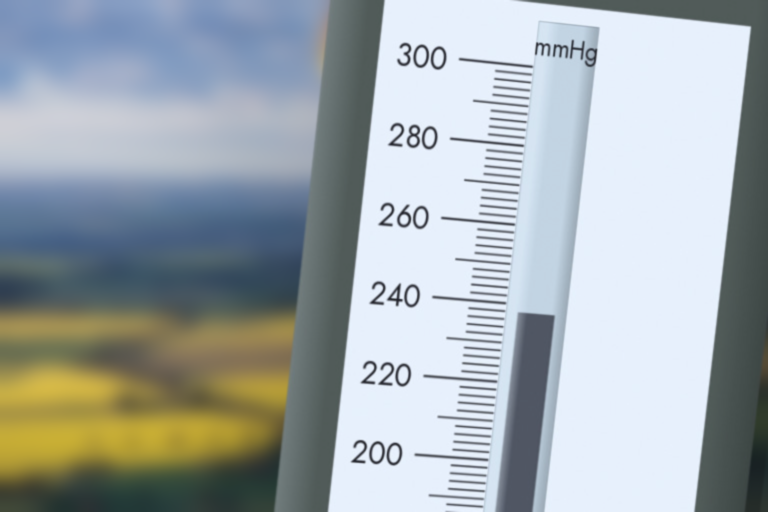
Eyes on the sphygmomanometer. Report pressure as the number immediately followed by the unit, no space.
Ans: 238mmHg
